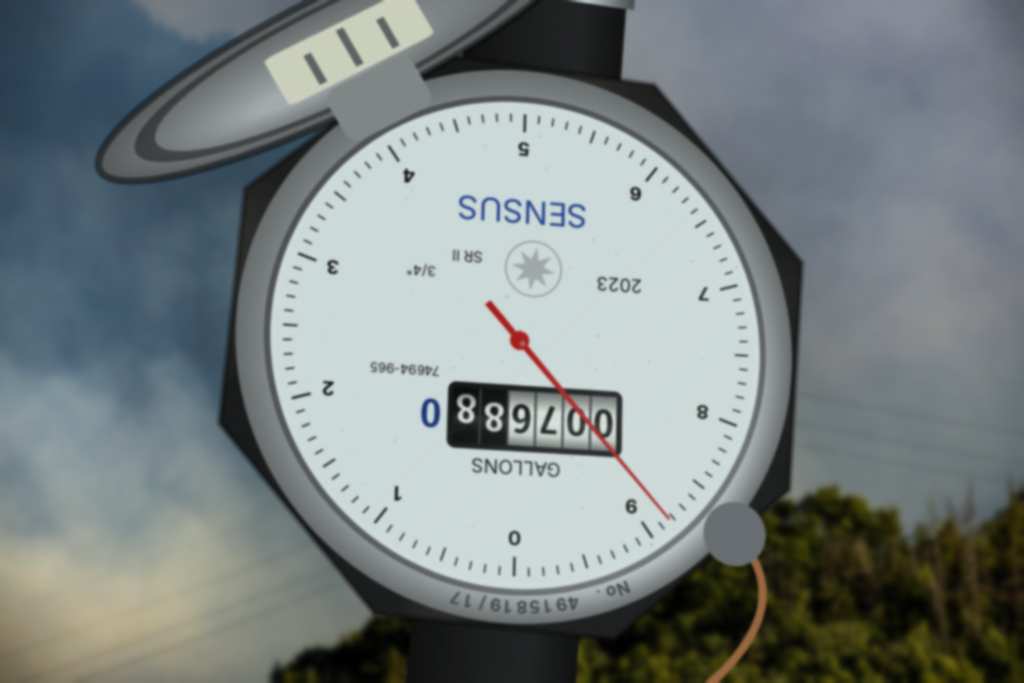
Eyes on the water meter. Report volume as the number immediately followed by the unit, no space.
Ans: 76878.8gal
